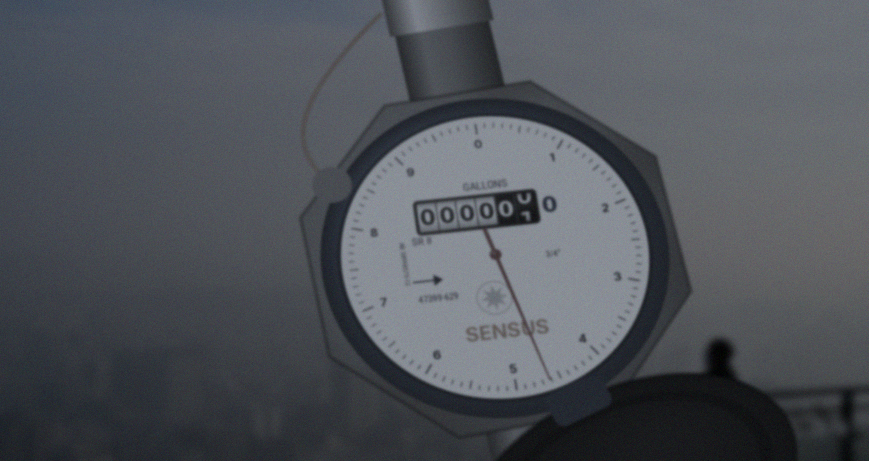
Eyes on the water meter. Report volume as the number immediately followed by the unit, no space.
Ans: 4.6gal
